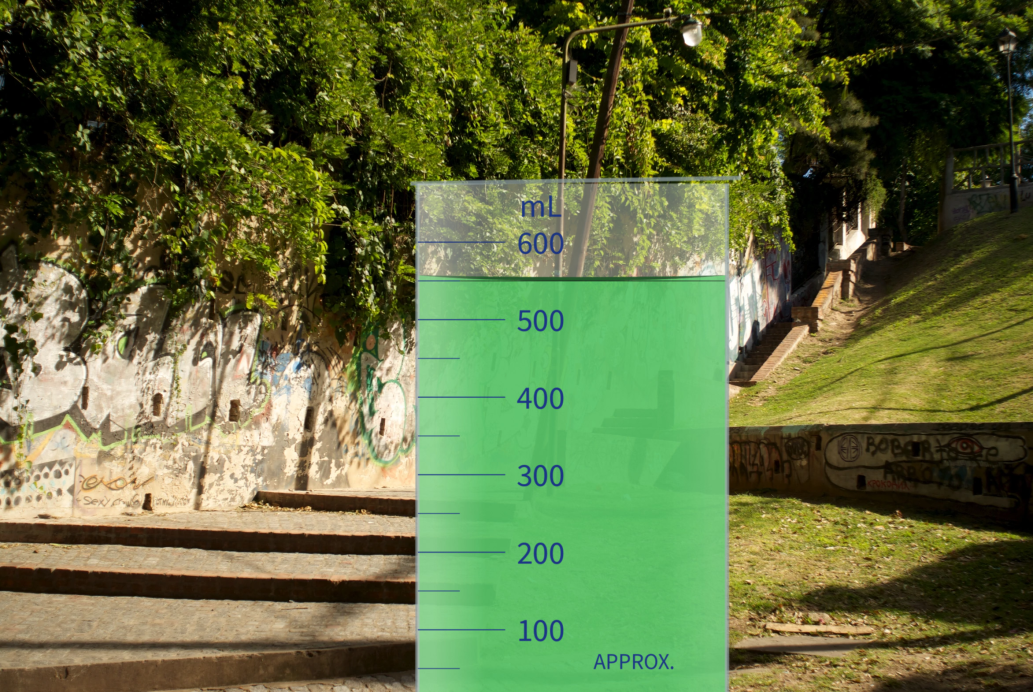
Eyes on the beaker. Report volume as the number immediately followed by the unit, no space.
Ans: 550mL
